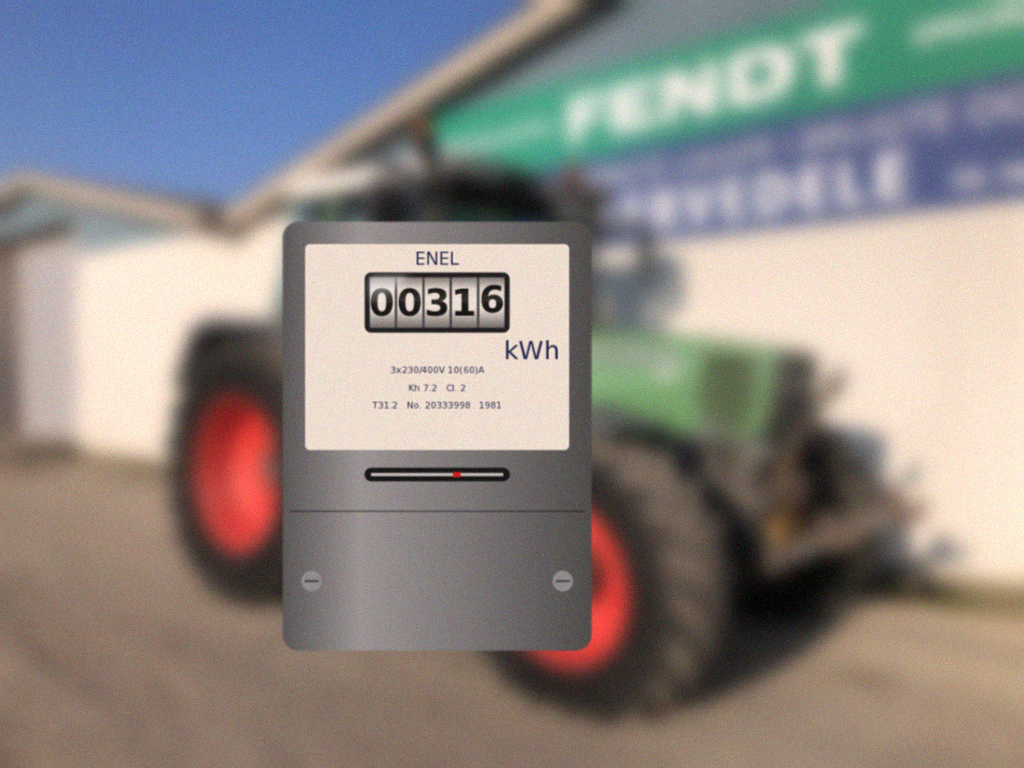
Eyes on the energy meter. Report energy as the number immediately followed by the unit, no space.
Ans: 316kWh
